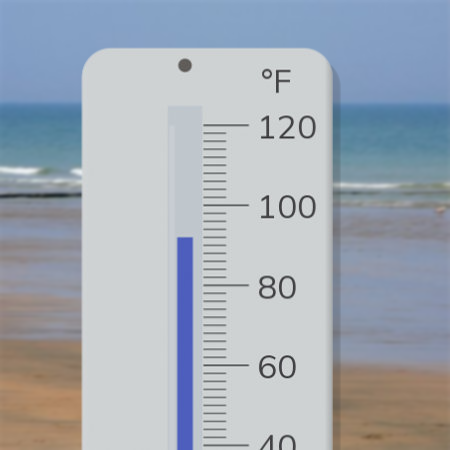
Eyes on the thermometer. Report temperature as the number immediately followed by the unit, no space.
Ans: 92°F
